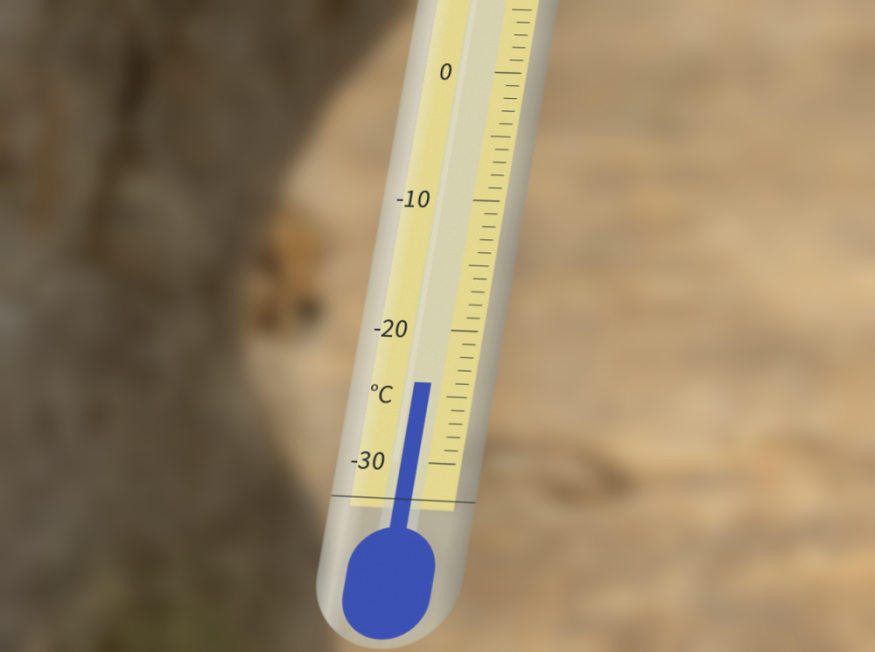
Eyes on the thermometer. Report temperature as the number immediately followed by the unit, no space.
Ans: -24°C
